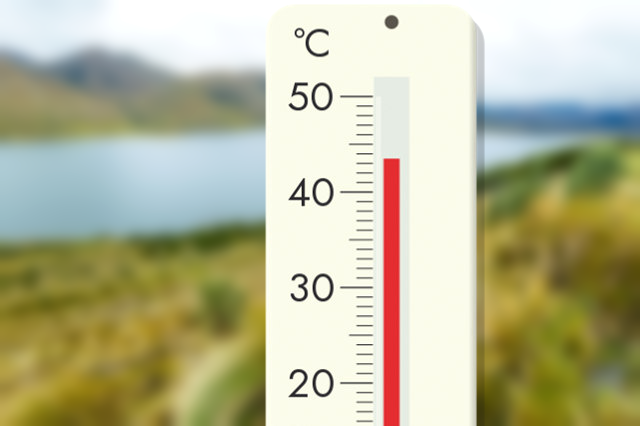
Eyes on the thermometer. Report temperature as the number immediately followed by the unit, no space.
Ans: 43.5°C
